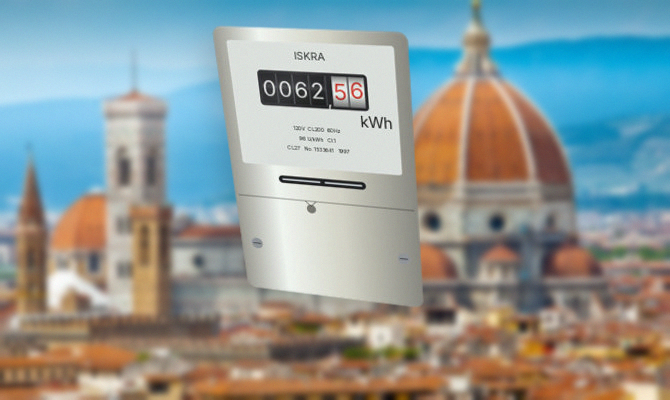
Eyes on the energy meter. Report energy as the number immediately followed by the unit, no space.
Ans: 62.56kWh
